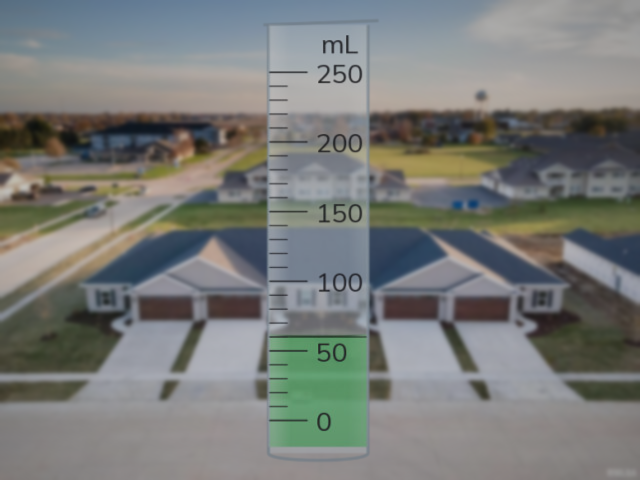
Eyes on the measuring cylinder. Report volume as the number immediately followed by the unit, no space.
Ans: 60mL
